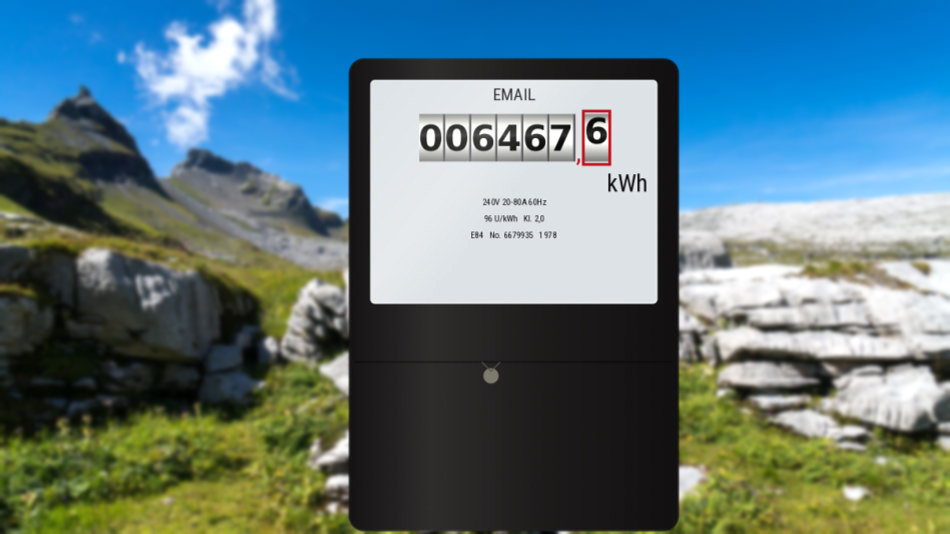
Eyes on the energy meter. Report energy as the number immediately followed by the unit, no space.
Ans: 6467.6kWh
